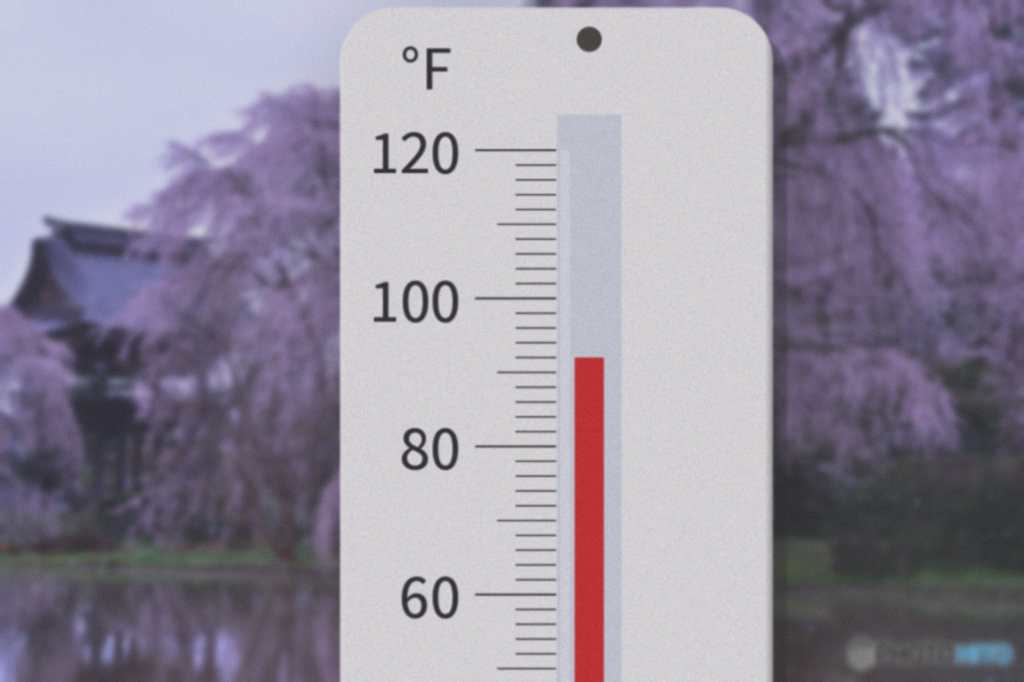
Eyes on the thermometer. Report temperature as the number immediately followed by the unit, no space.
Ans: 92°F
